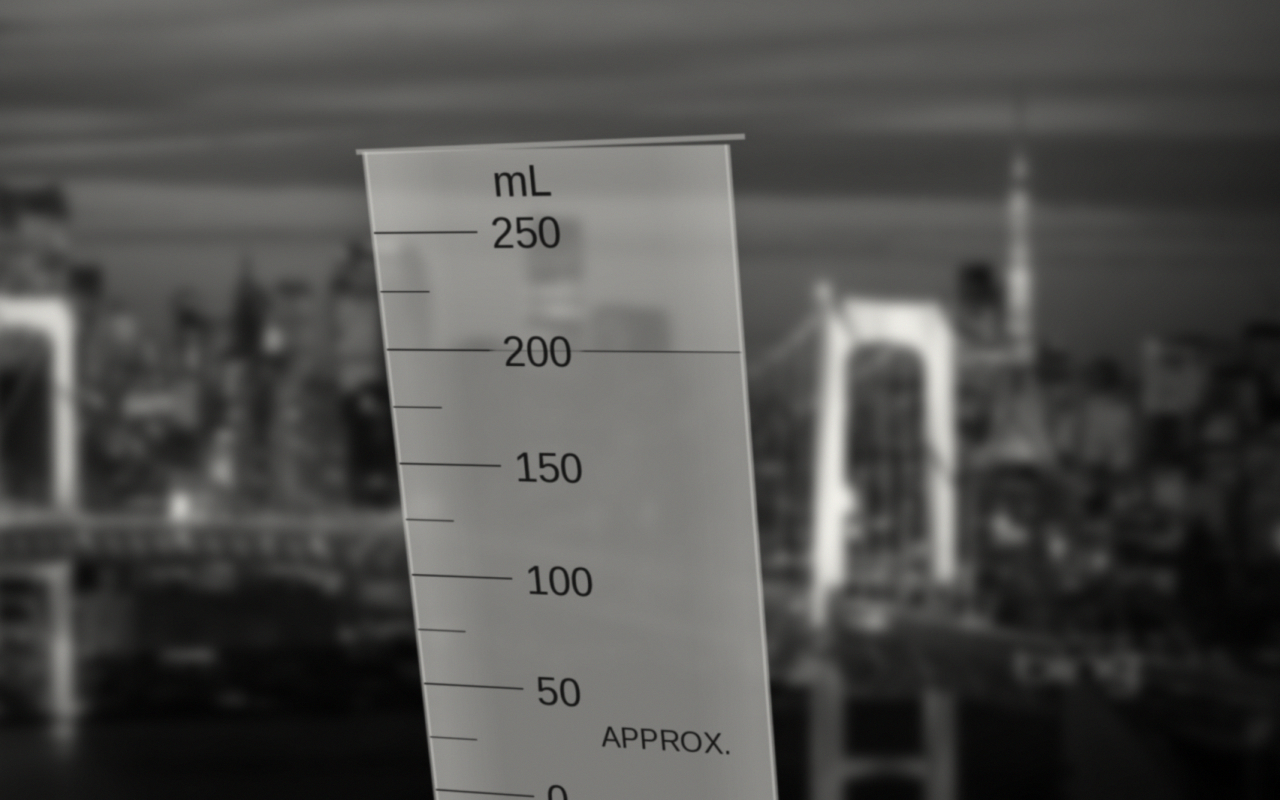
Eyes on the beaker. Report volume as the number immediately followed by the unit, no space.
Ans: 200mL
